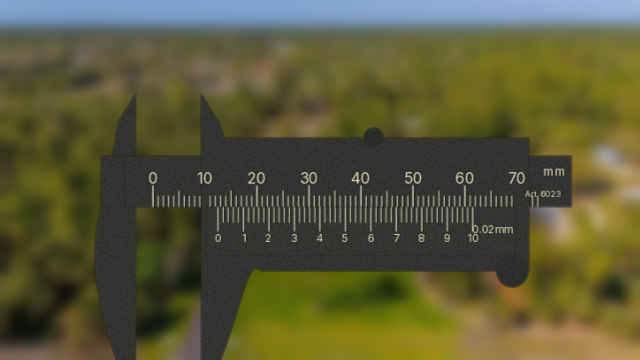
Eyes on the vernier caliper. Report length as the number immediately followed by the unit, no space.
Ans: 12.5mm
